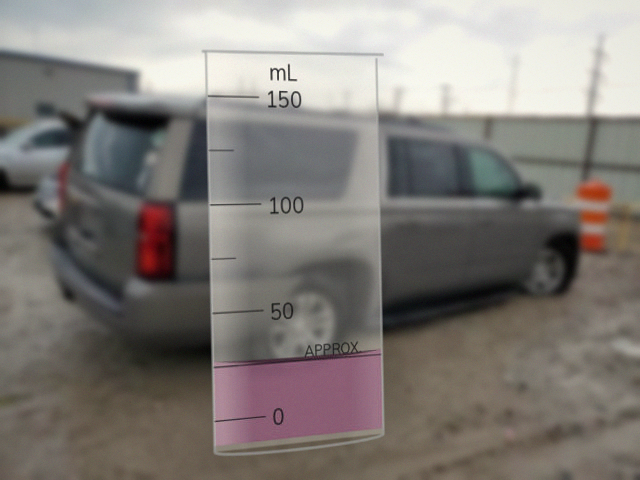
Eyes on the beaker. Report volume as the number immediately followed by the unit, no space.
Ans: 25mL
